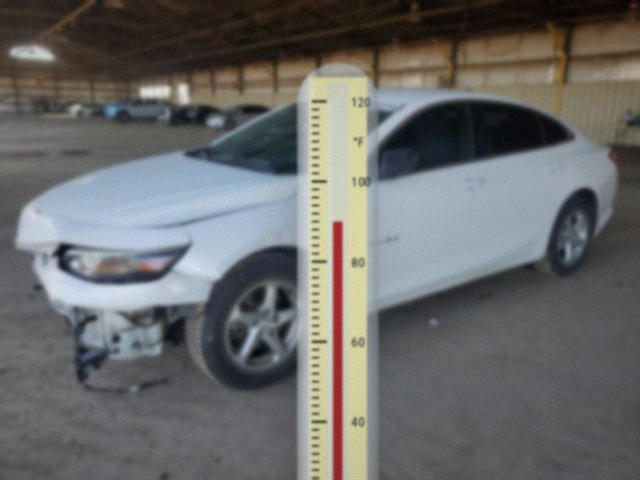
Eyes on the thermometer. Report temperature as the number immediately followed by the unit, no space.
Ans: 90°F
